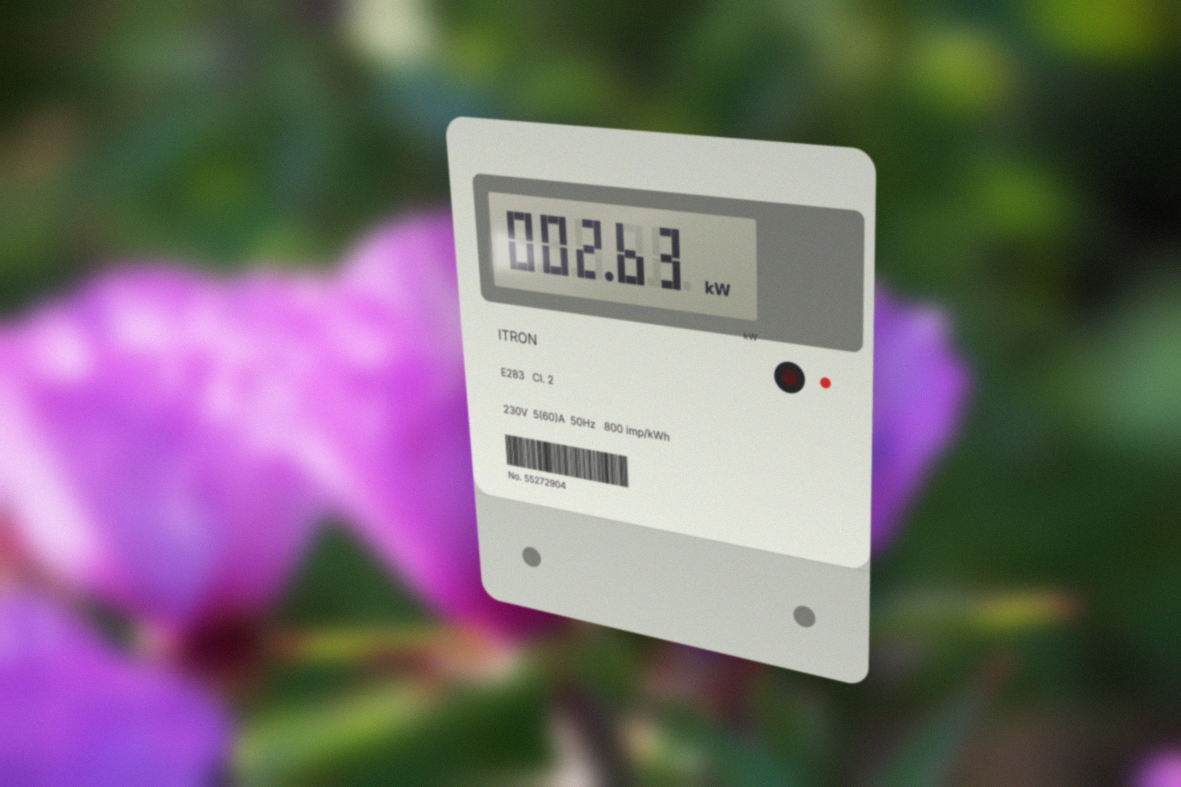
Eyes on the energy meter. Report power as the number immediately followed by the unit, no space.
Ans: 2.63kW
